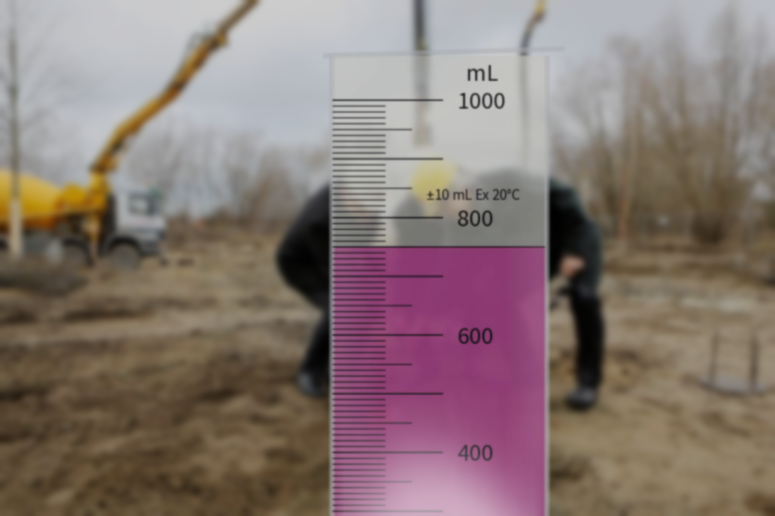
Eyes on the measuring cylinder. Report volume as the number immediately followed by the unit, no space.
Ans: 750mL
